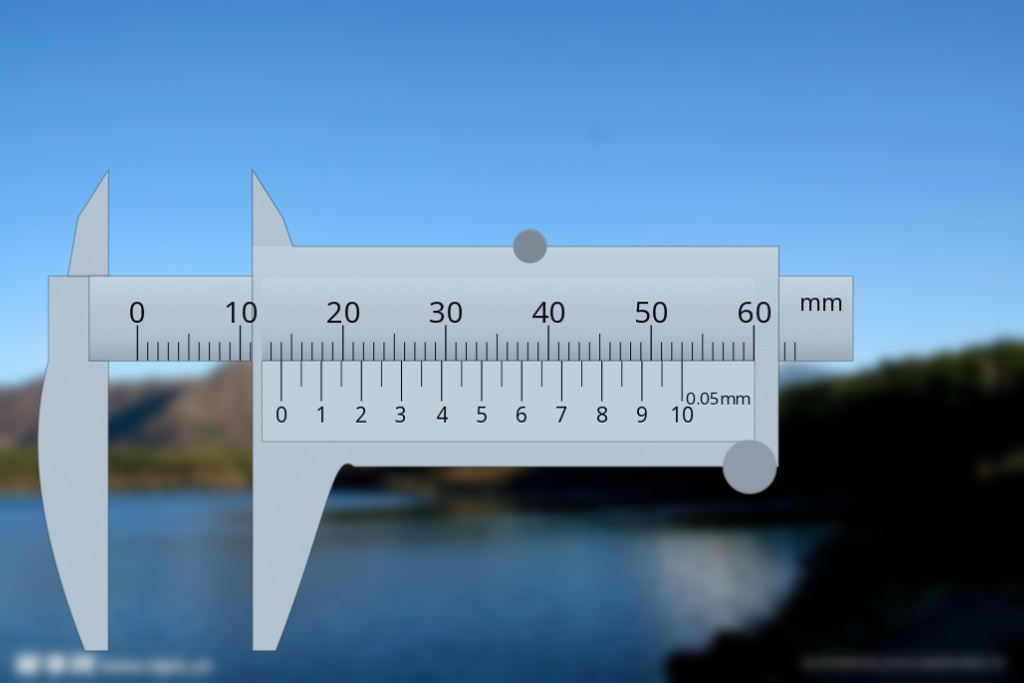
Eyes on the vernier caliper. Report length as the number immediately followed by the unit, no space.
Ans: 14.0mm
